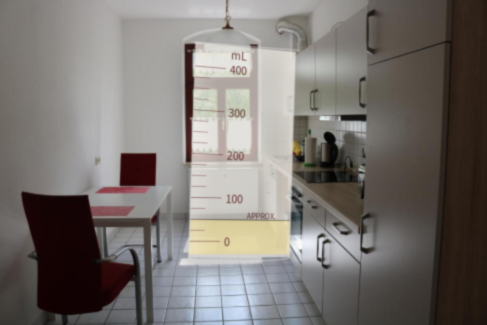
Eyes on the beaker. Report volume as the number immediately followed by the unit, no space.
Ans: 50mL
